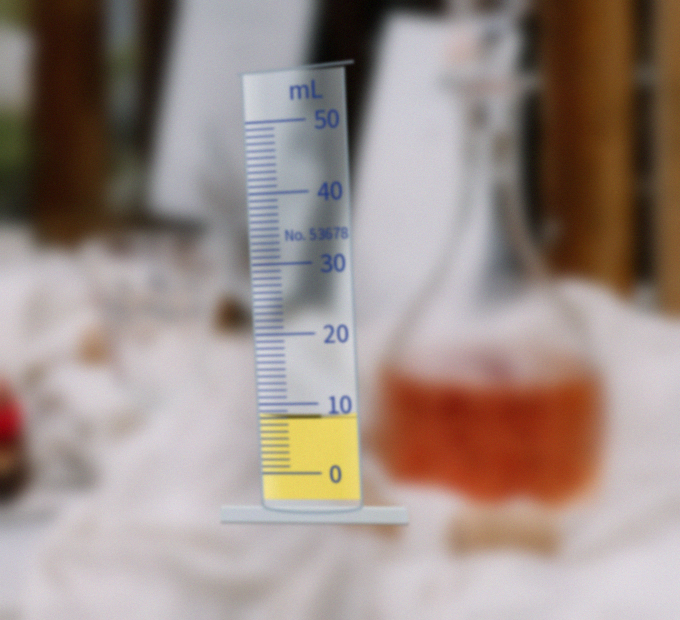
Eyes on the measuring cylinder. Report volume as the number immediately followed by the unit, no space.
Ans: 8mL
